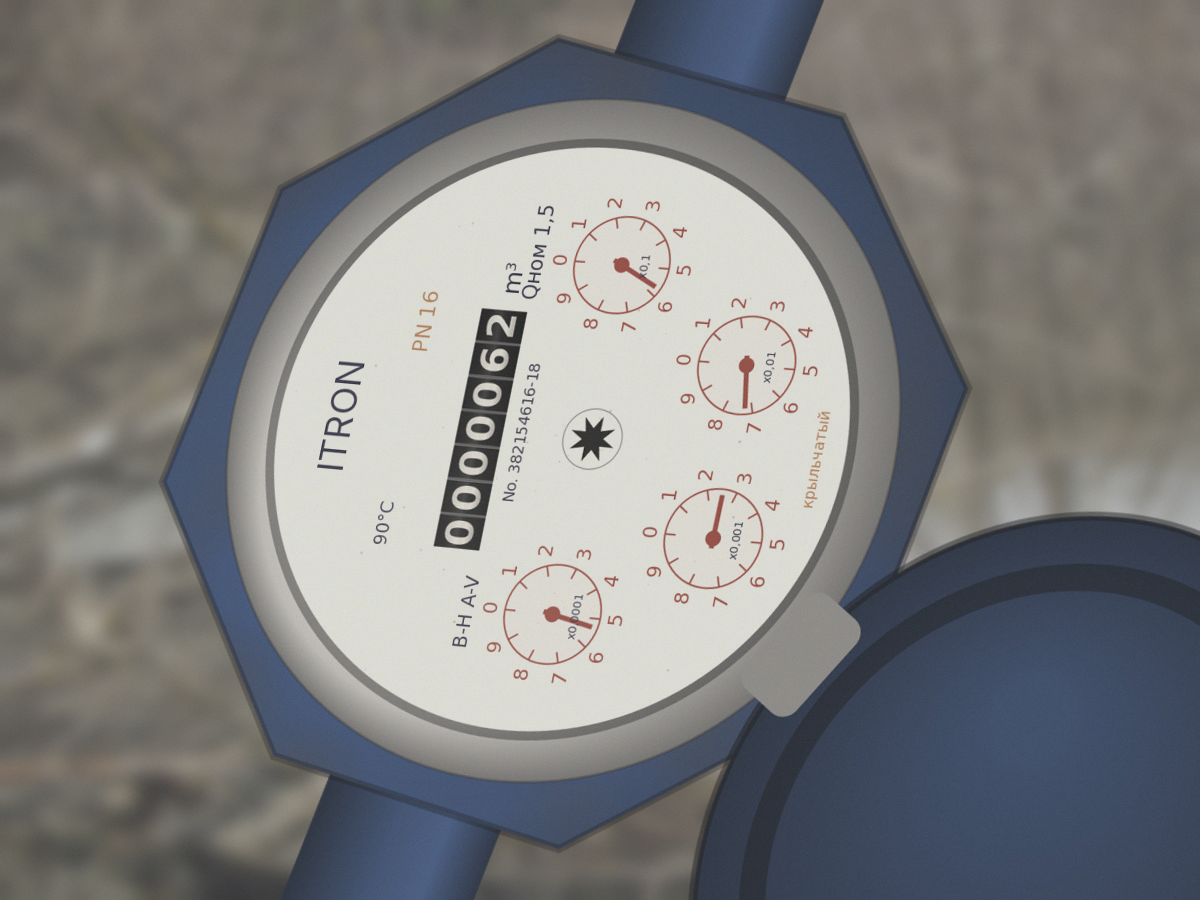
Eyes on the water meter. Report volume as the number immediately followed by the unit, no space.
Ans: 62.5725m³
